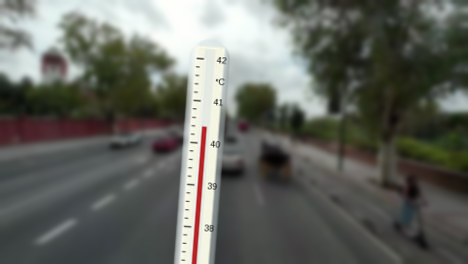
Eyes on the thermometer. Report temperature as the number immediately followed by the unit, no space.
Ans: 40.4°C
